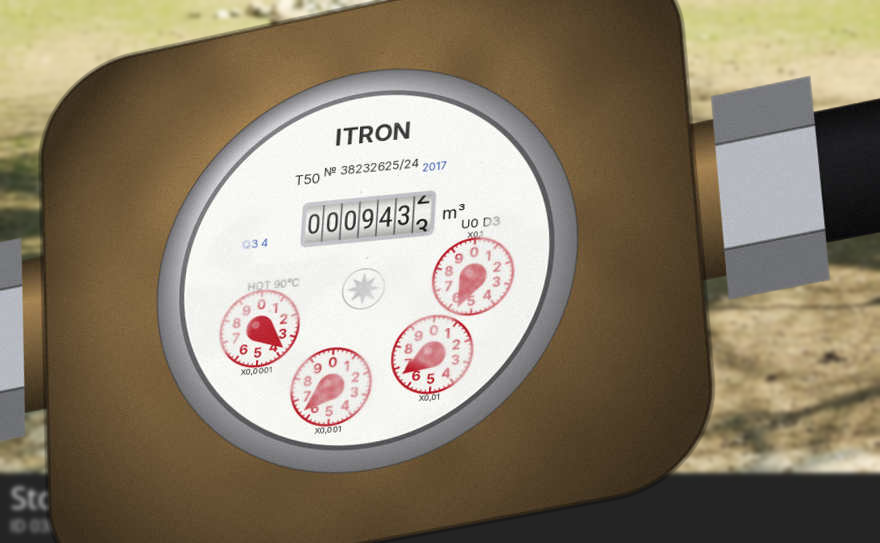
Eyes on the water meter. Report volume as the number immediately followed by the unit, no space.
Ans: 9432.5663m³
